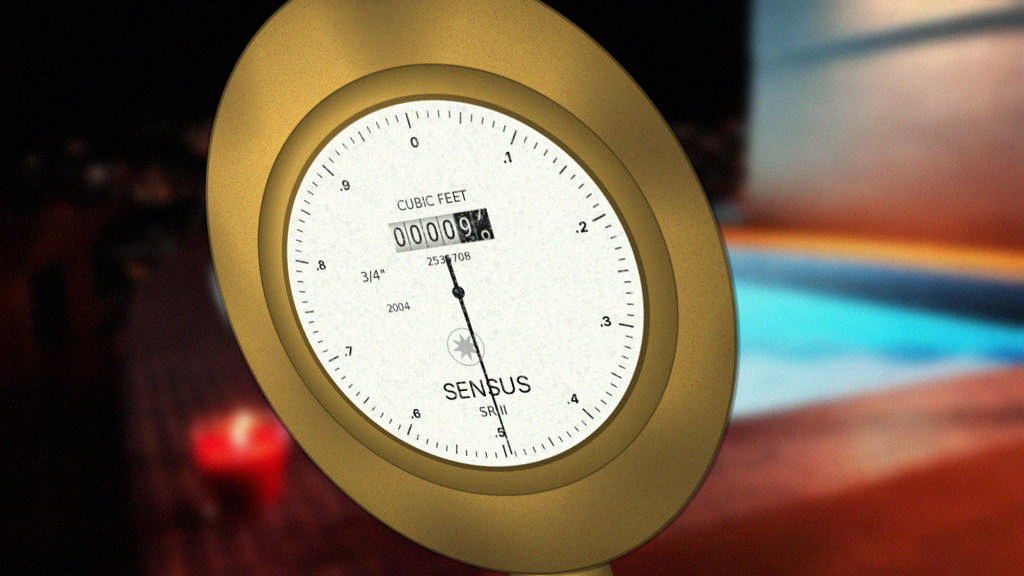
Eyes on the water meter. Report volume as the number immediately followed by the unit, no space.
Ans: 97.49ft³
